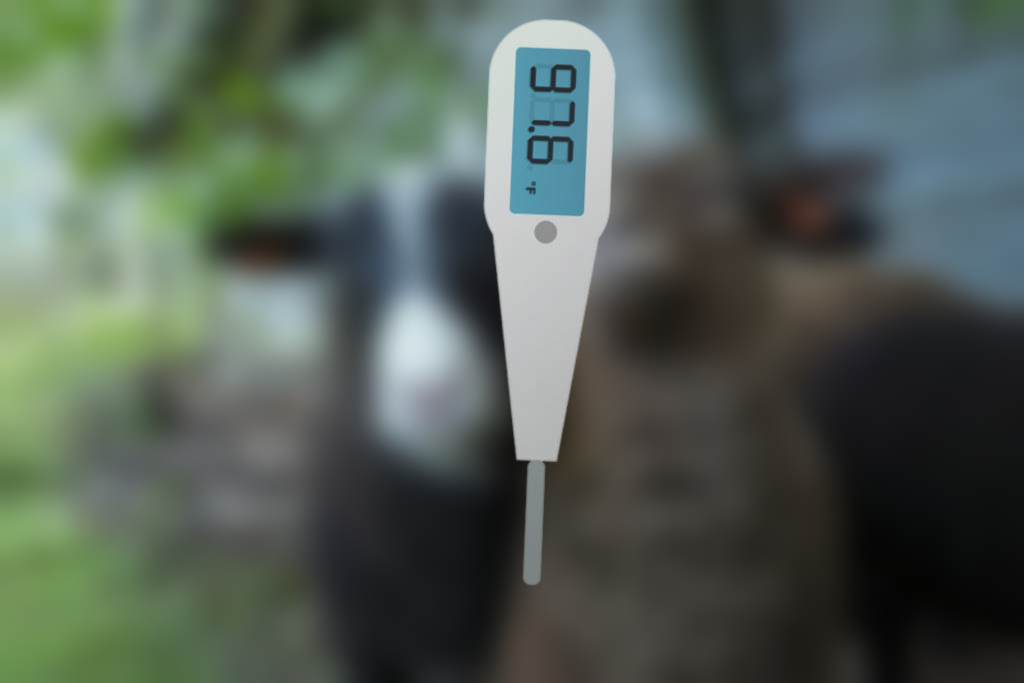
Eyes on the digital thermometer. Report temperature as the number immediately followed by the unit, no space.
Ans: 97.6°F
